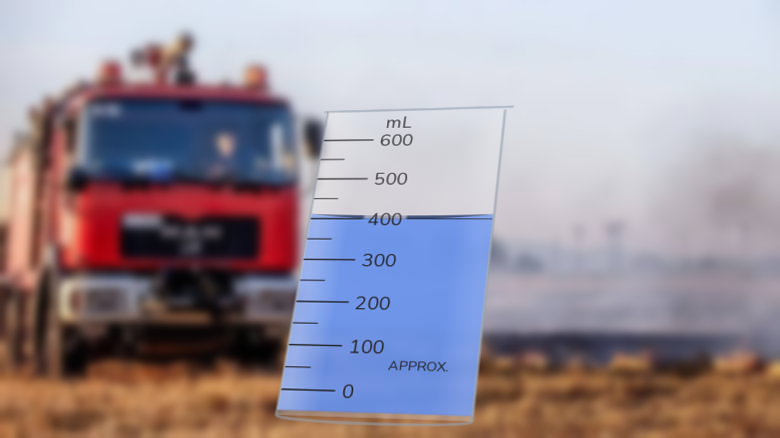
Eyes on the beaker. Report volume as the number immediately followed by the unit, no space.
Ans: 400mL
